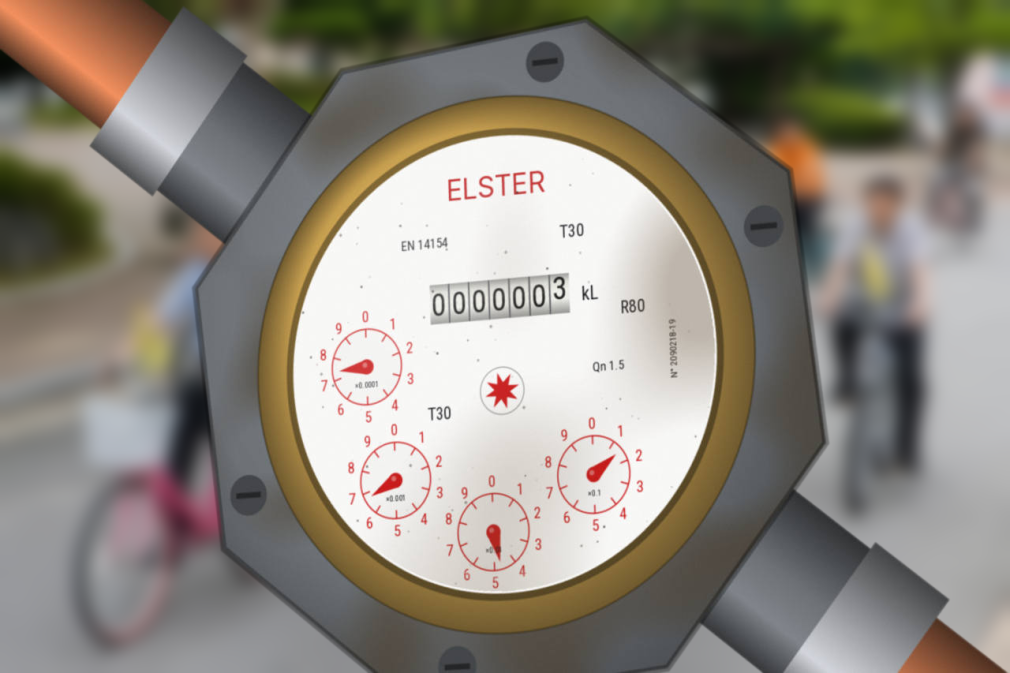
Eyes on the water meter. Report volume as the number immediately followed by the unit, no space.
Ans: 3.1467kL
